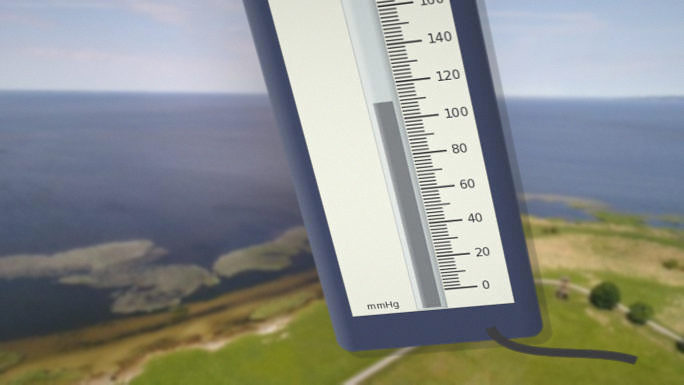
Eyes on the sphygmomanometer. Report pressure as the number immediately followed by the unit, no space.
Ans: 110mmHg
